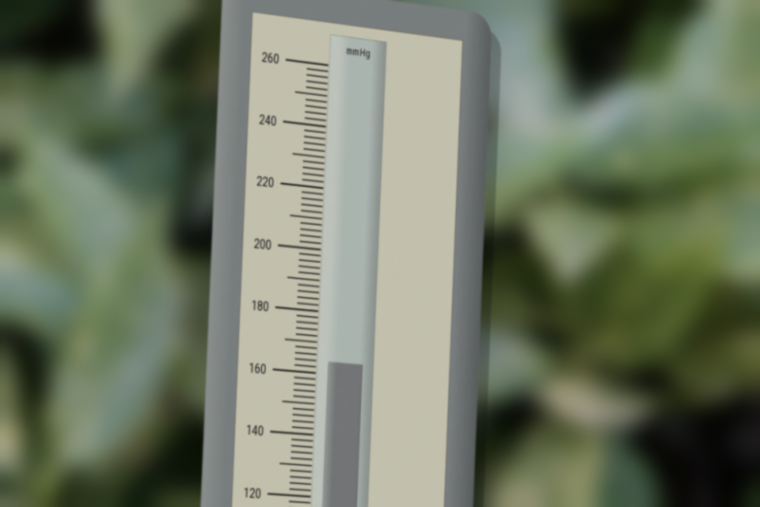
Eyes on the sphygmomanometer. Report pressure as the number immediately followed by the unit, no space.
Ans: 164mmHg
